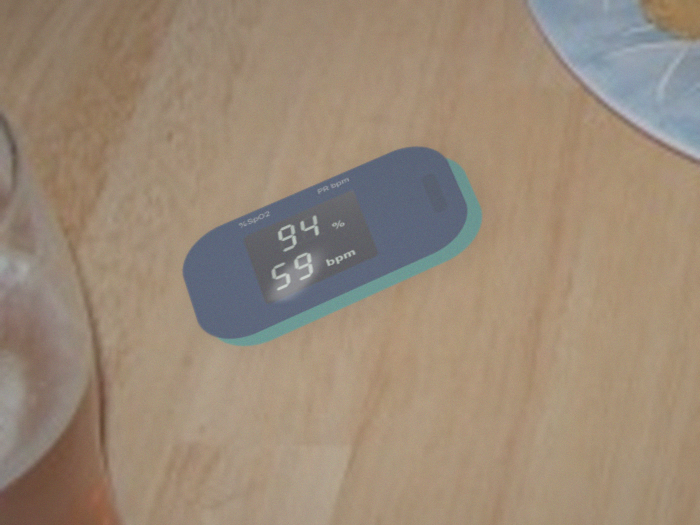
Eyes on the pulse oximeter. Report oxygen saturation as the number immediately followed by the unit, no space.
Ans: 94%
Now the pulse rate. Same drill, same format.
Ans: 59bpm
